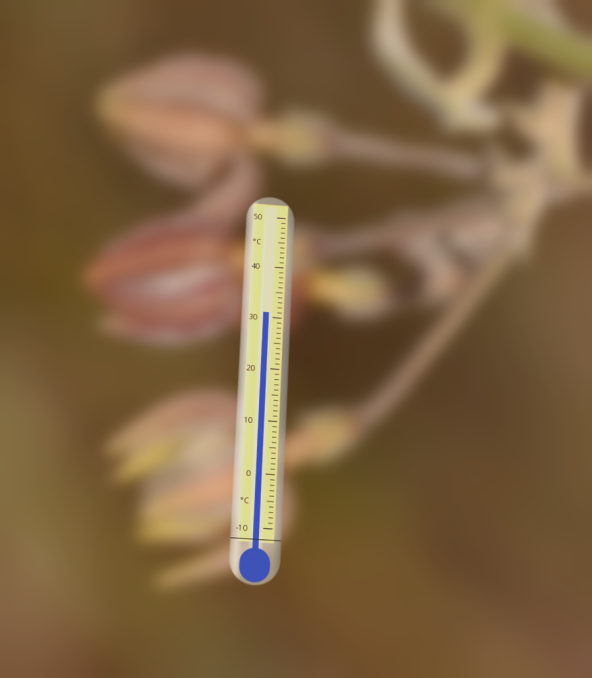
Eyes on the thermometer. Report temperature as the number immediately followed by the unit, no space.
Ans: 31°C
